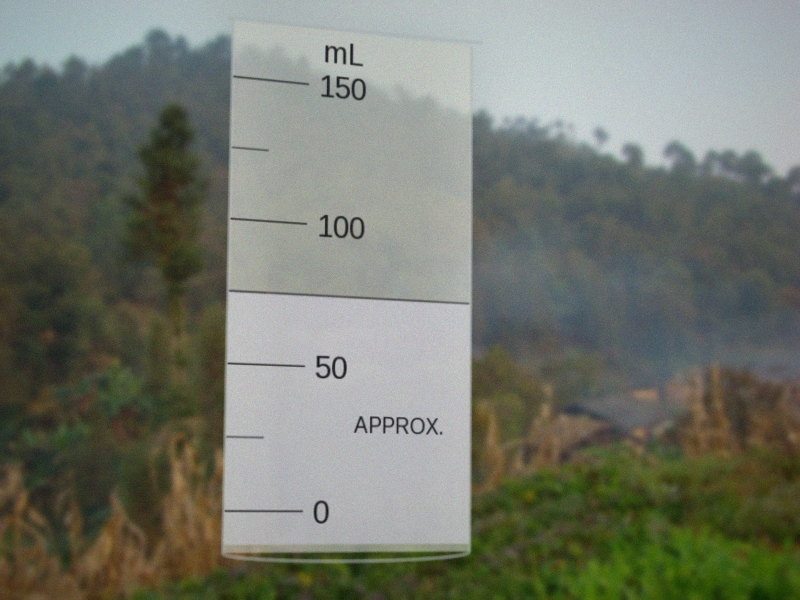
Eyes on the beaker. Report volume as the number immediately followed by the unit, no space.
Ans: 75mL
